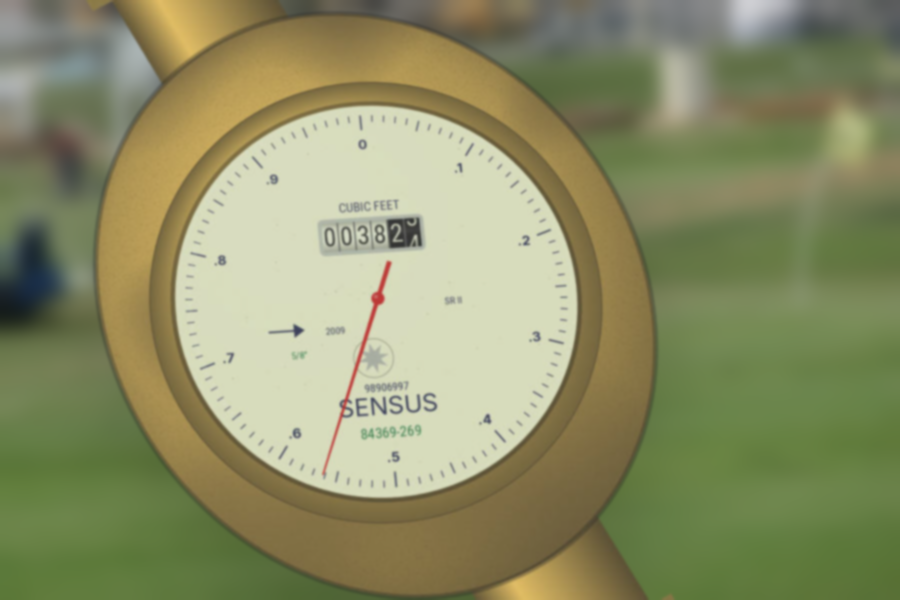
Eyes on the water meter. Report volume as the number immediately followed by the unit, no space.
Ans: 3823.56ft³
